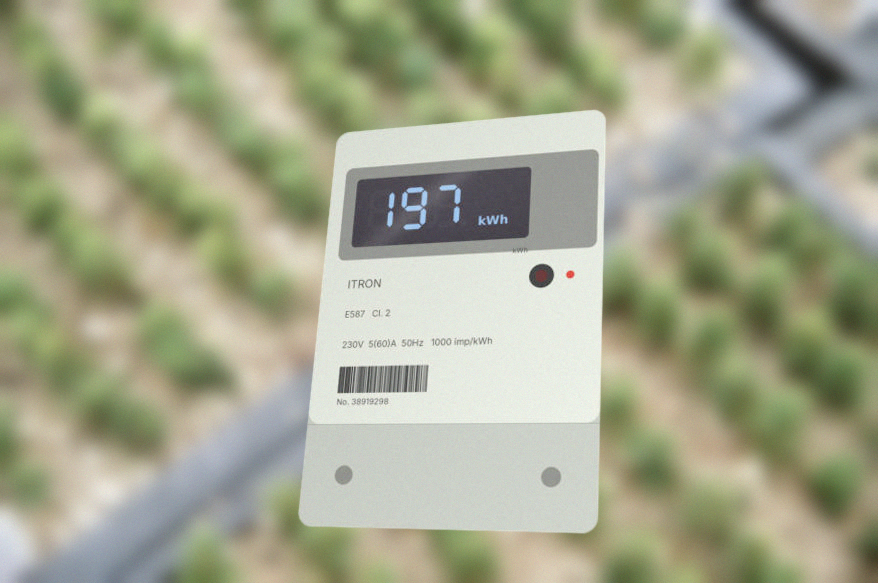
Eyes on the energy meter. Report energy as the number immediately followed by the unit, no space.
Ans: 197kWh
